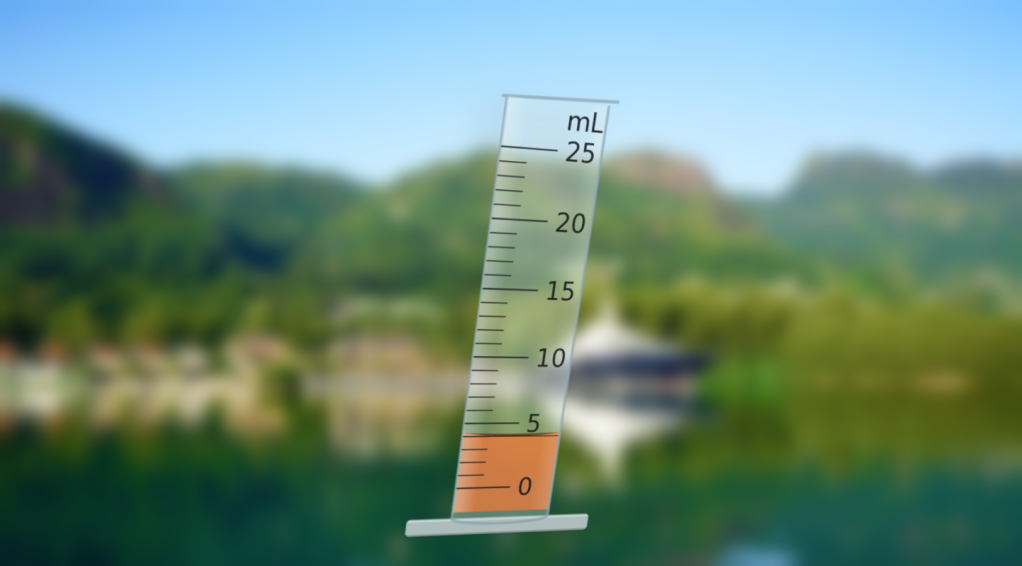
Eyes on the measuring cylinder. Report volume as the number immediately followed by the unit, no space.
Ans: 4mL
